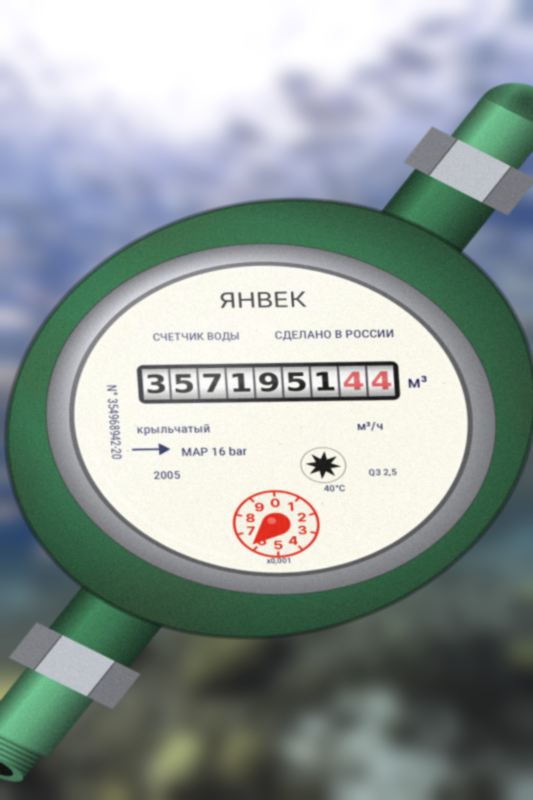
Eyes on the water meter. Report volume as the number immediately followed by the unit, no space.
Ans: 3571951.446m³
